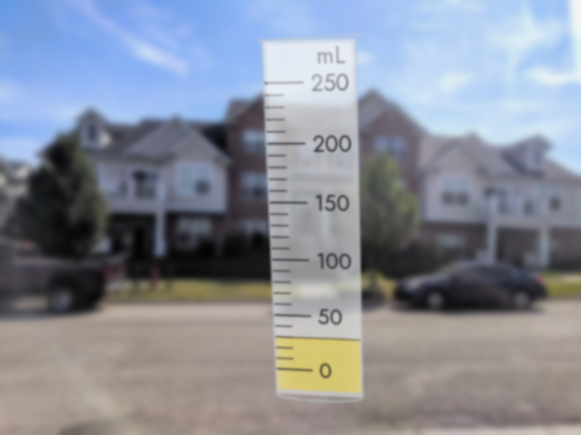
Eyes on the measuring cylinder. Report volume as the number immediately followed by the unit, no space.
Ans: 30mL
